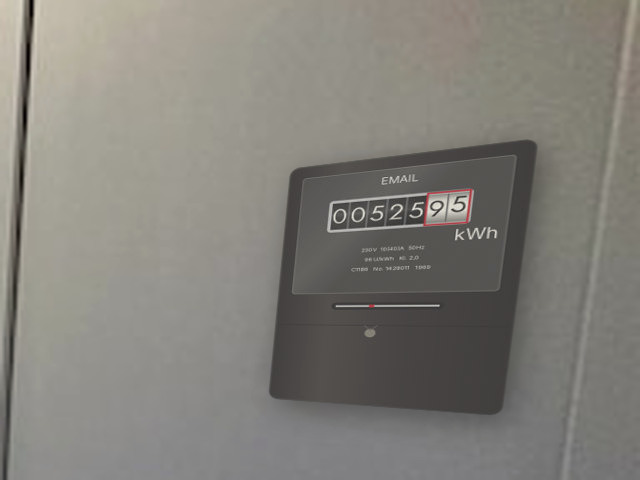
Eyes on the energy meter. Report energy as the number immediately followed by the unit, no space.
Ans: 525.95kWh
